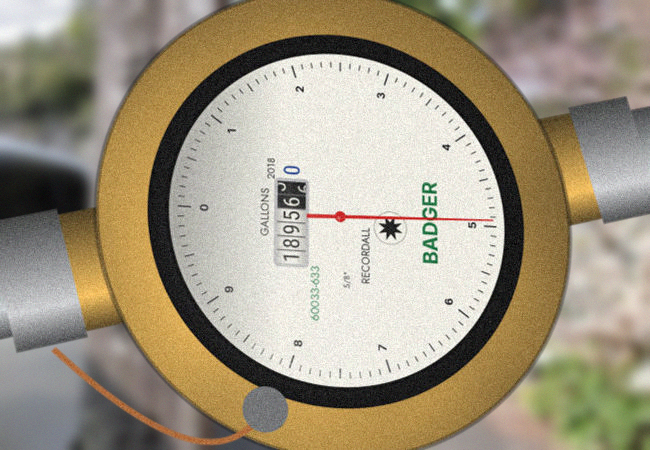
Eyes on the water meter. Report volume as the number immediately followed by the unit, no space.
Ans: 1895654.9gal
